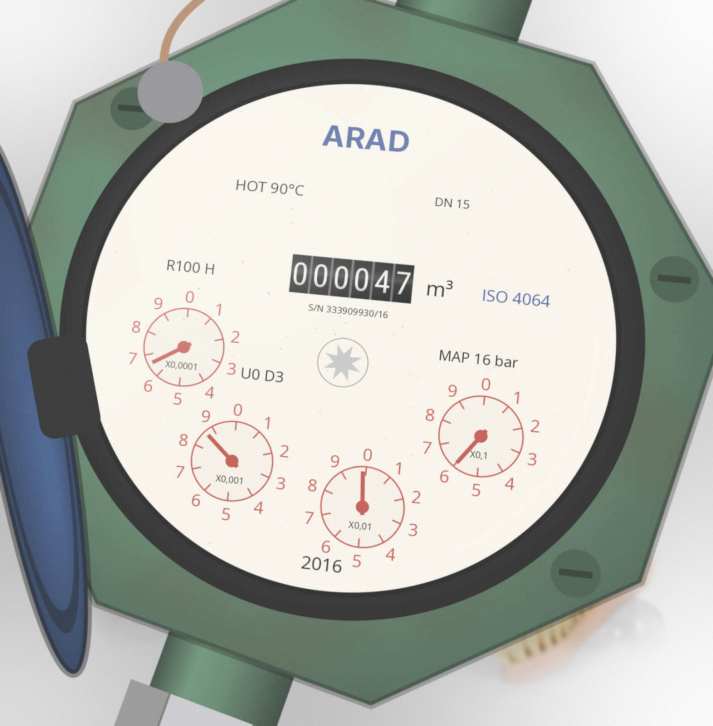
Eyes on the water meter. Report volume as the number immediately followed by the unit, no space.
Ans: 47.5986m³
